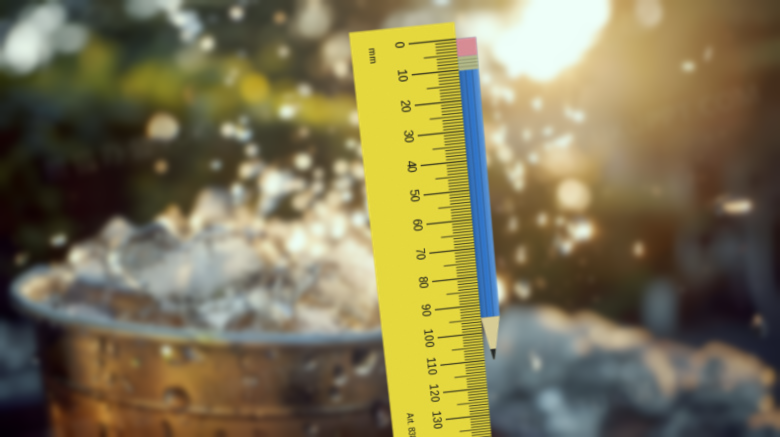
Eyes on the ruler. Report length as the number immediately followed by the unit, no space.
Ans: 110mm
